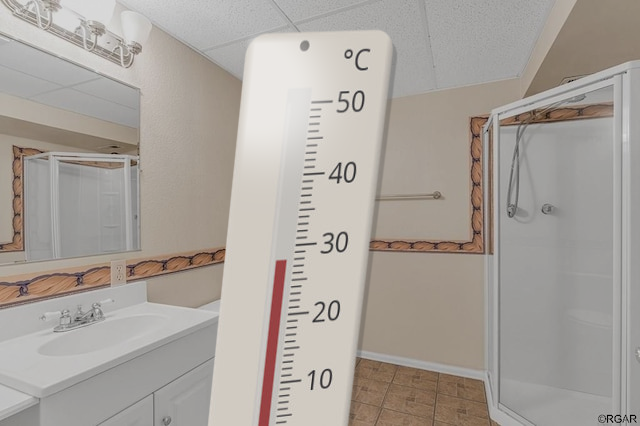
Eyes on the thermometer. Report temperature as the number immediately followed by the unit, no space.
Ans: 28°C
